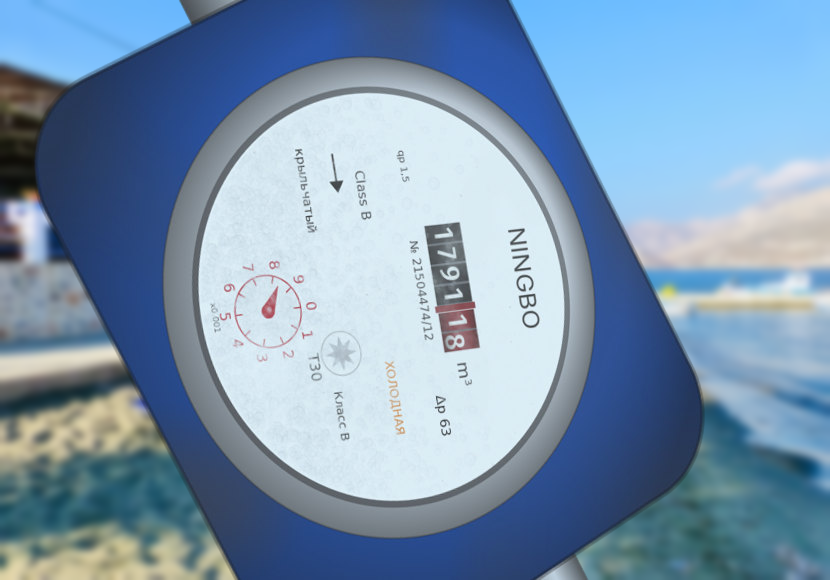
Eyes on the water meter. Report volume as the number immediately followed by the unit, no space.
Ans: 1791.178m³
